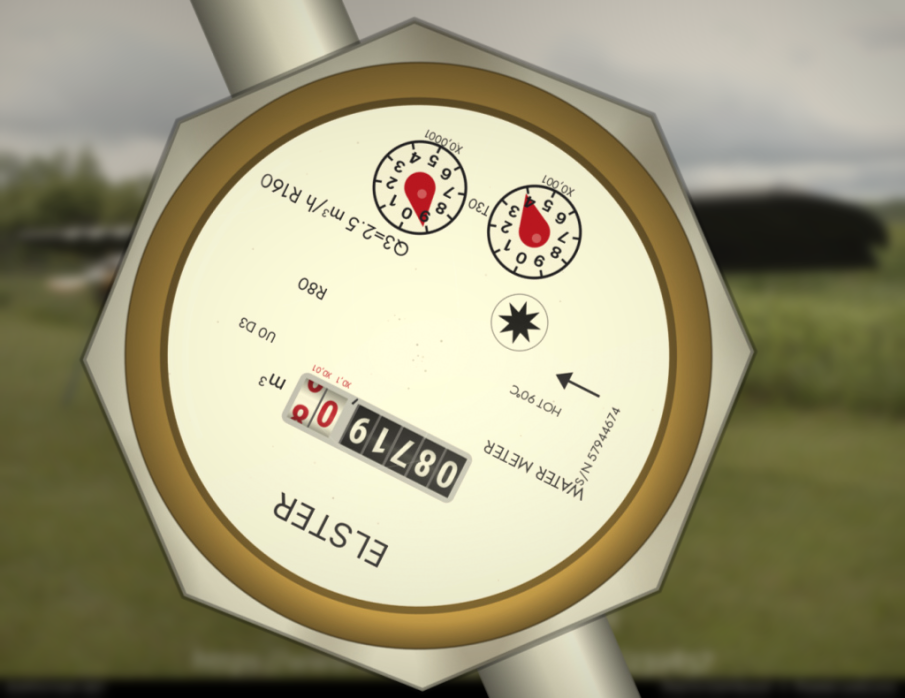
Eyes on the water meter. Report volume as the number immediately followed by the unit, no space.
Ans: 8719.0839m³
